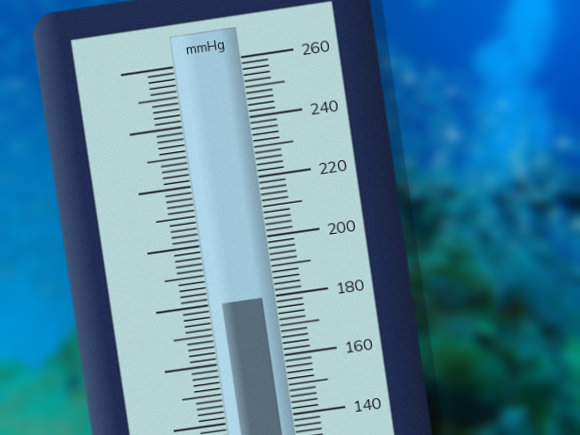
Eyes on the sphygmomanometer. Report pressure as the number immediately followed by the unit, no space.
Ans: 180mmHg
